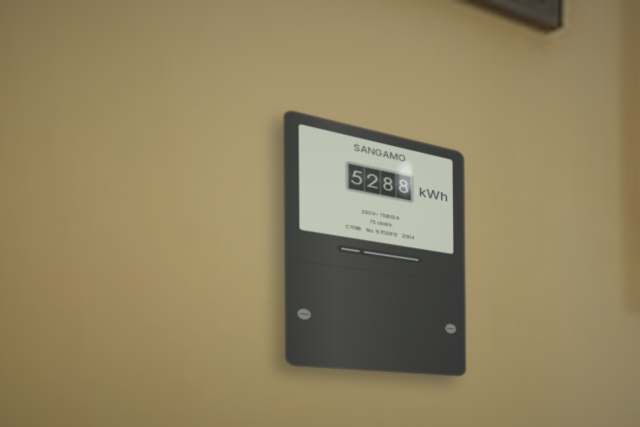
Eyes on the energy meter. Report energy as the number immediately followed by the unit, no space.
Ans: 5288kWh
